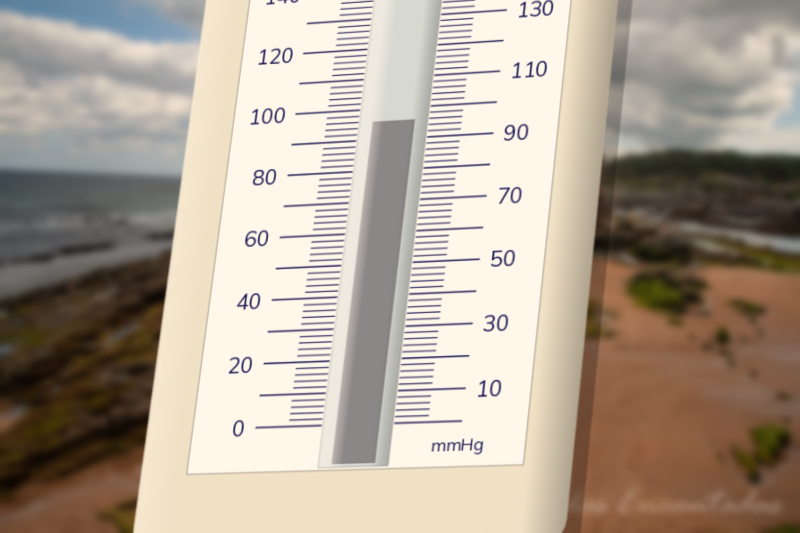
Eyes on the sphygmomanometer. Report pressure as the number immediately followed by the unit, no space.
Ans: 96mmHg
